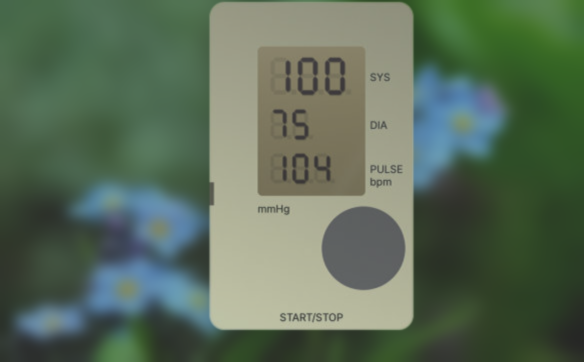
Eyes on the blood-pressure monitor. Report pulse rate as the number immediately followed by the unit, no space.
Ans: 104bpm
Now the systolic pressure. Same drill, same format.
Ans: 100mmHg
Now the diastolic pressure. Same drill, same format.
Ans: 75mmHg
